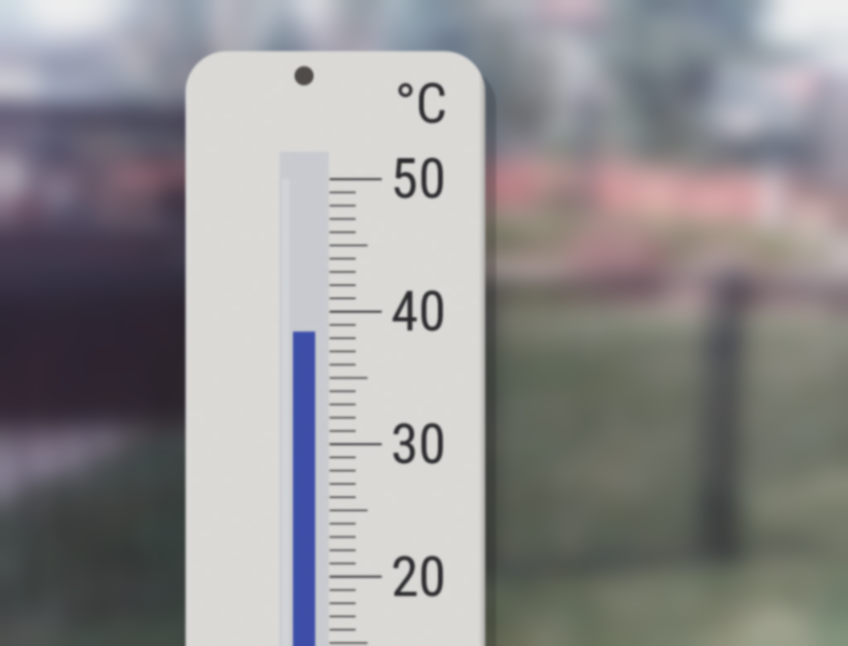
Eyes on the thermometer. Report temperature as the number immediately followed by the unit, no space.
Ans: 38.5°C
